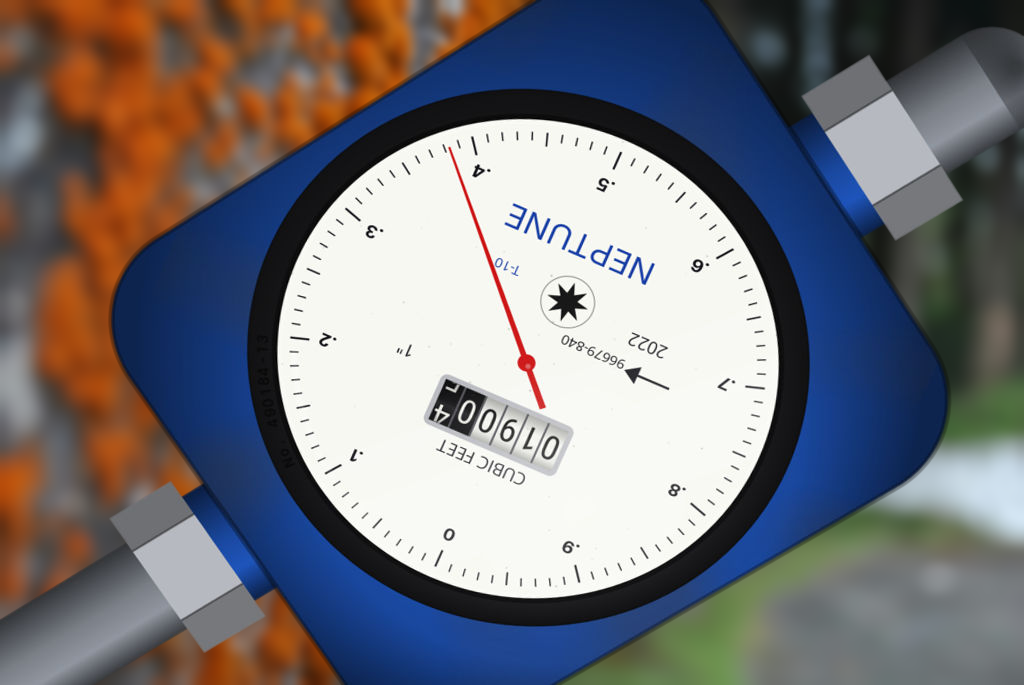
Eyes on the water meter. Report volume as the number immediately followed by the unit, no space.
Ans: 19004.38ft³
